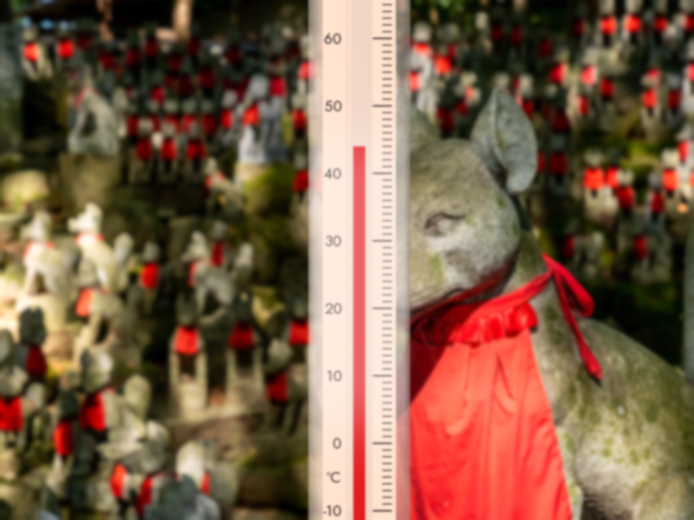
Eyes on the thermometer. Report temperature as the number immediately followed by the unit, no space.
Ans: 44°C
